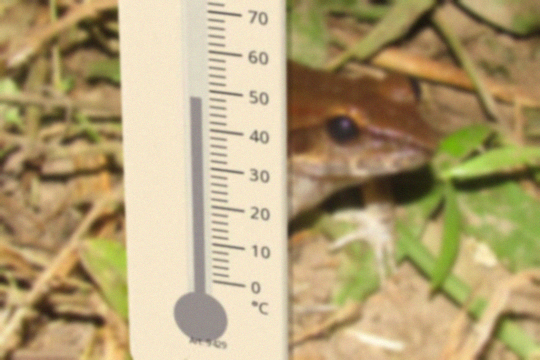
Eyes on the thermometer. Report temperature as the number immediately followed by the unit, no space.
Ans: 48°C
